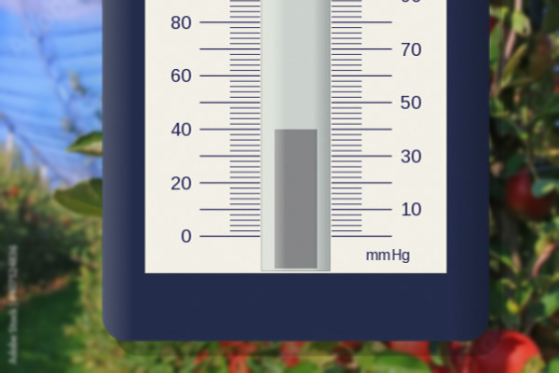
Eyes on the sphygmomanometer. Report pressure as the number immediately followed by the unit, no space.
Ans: 40mmHg
